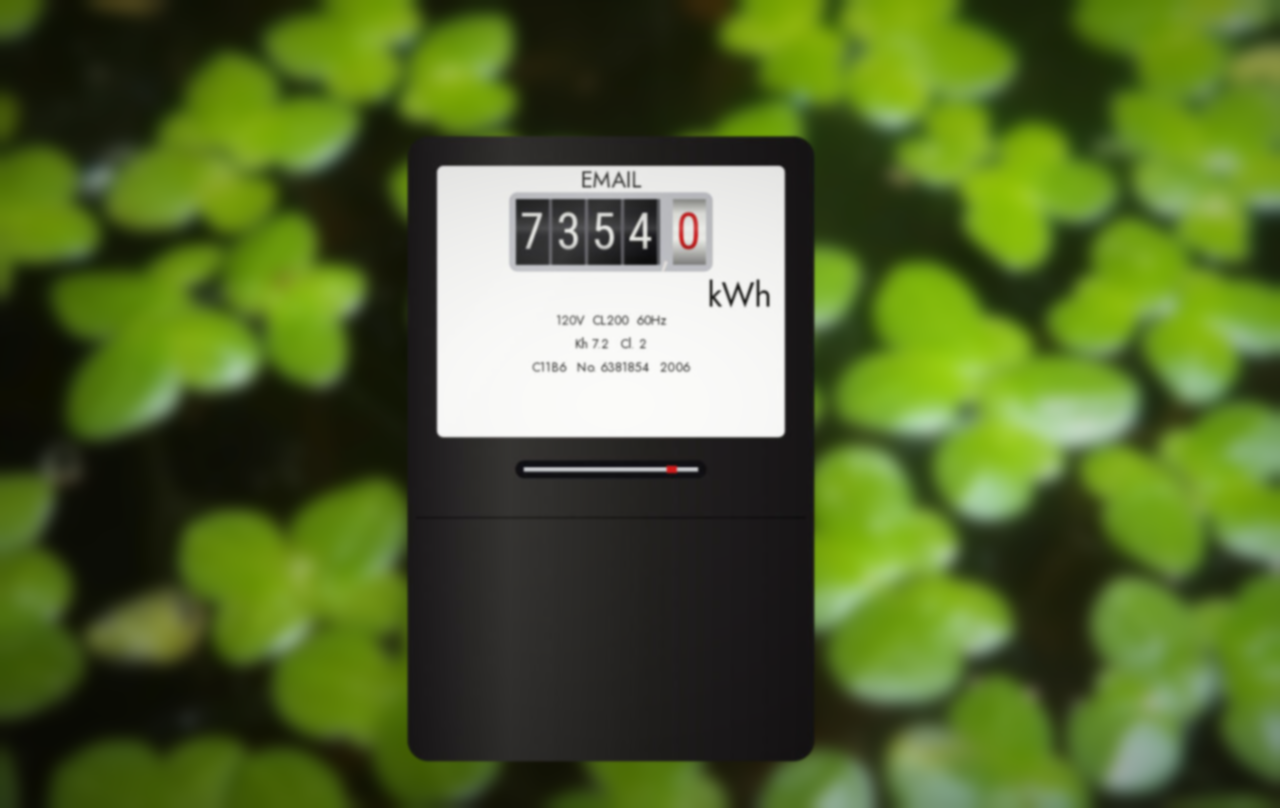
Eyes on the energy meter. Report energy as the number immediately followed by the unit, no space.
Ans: 7354.0kWh
